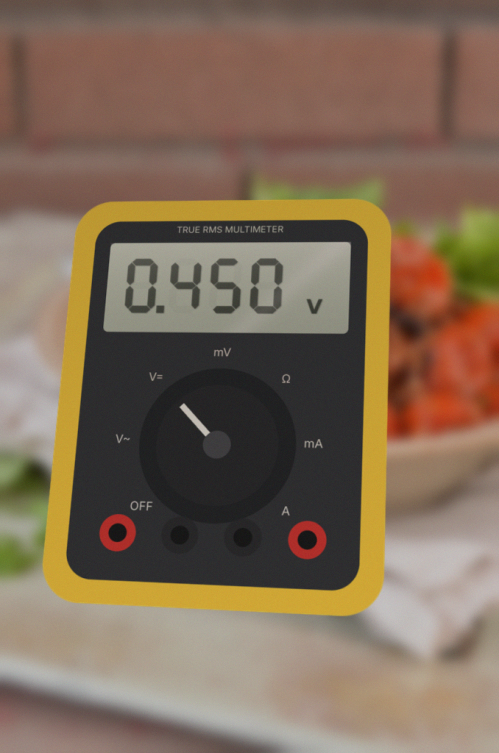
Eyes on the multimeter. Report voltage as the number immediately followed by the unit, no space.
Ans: 0.450V
